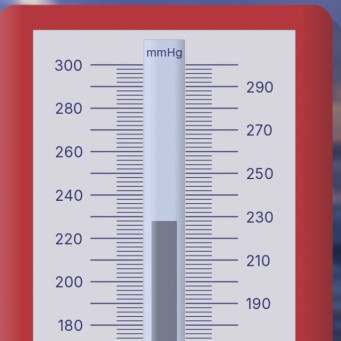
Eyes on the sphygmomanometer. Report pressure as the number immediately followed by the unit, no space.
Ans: 228mmHg
